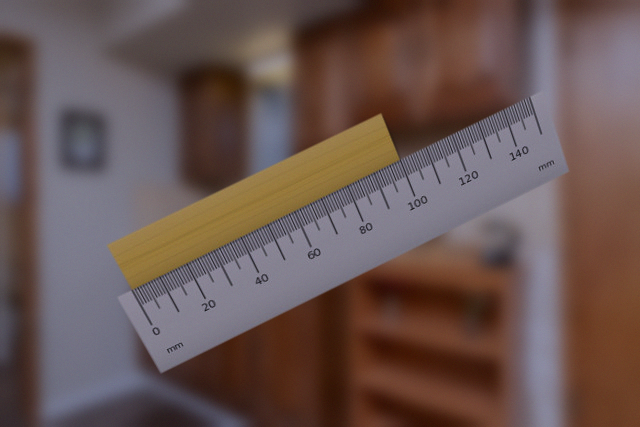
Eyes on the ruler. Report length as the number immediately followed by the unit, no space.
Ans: 100mm
